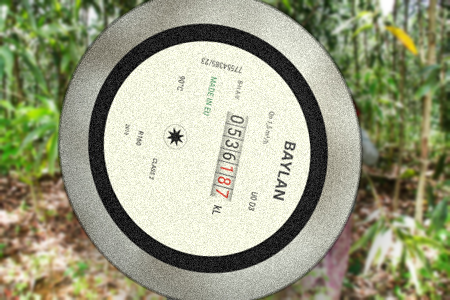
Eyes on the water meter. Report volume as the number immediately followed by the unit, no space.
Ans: 536.187kL
